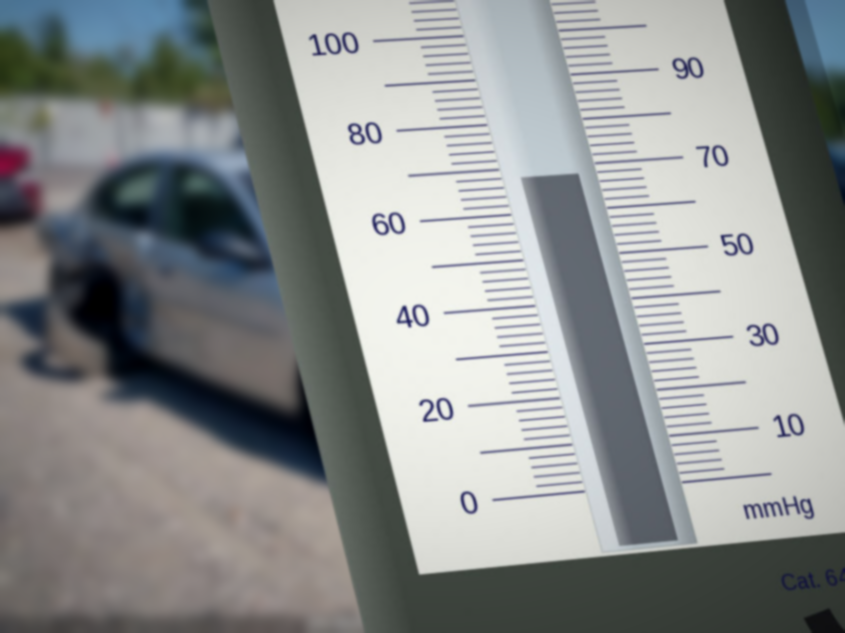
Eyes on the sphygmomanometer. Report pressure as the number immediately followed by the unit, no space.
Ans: 68mmHg
